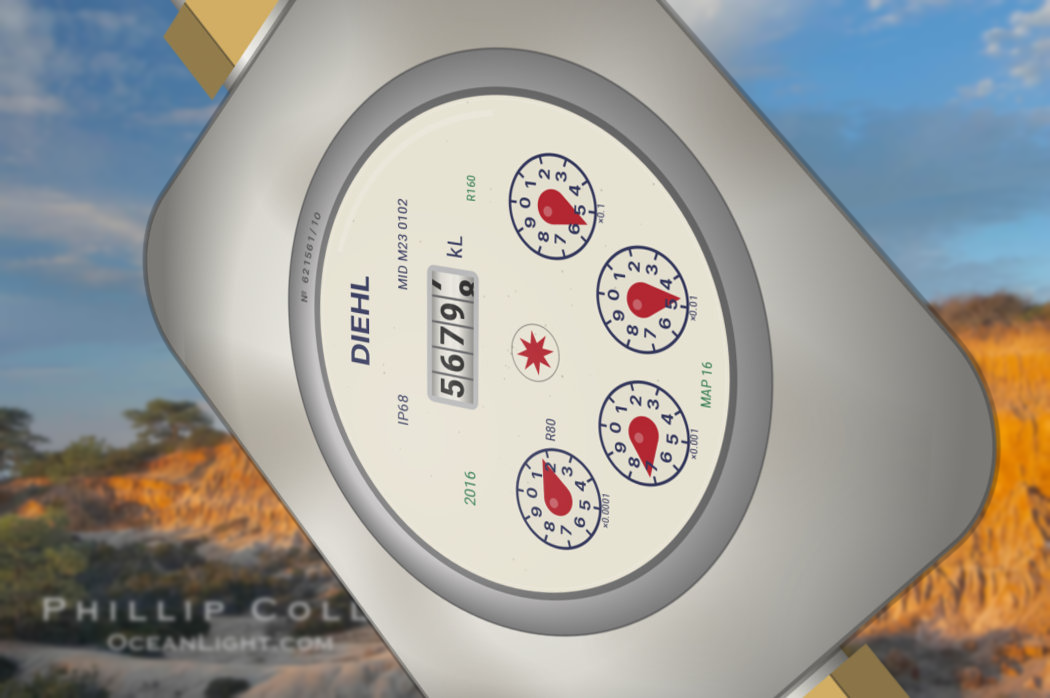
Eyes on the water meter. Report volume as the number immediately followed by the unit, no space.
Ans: 56797.5471kL
